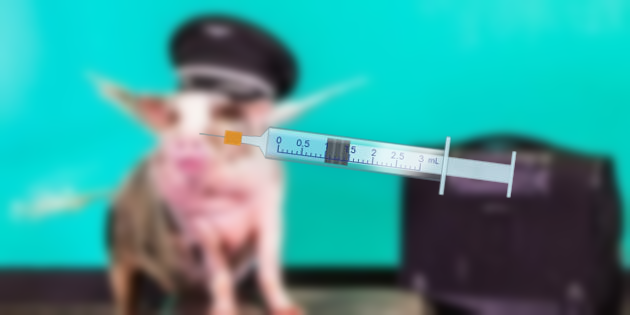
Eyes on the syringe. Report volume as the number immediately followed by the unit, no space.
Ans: 1mL
